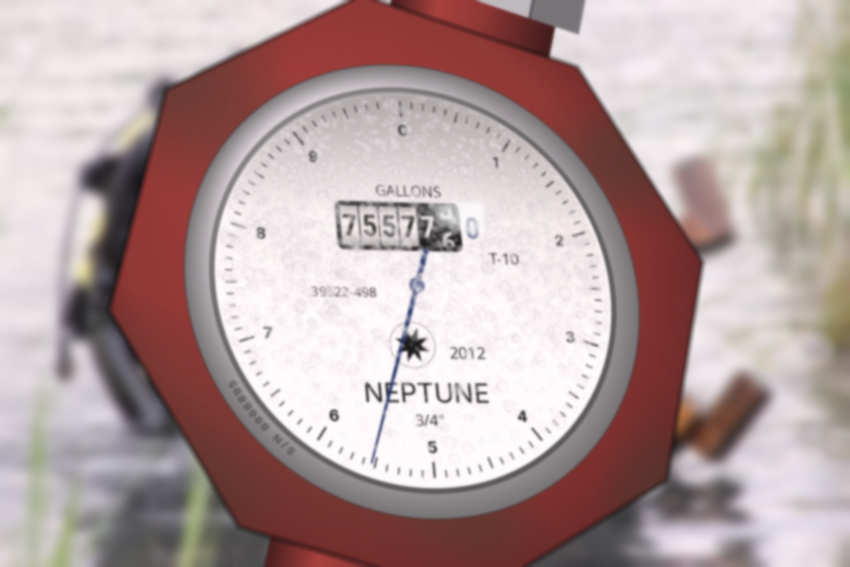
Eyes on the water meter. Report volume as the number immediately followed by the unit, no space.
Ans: 7557755.5gal
